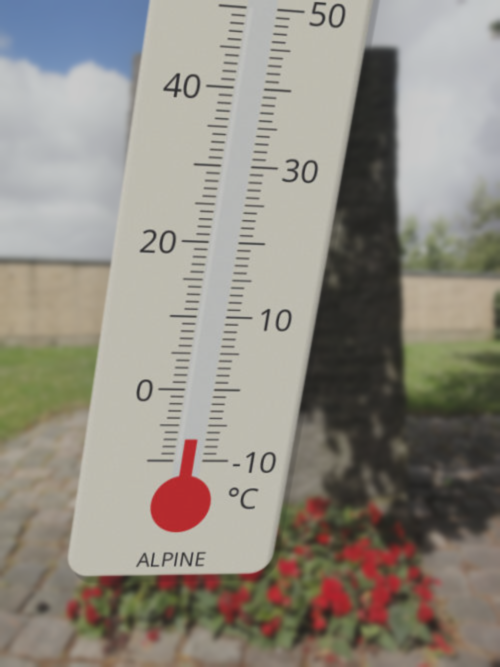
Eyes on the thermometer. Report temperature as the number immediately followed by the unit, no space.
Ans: -7°C
